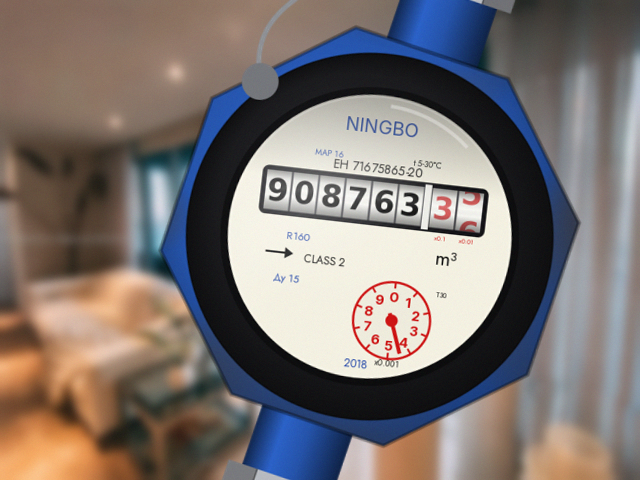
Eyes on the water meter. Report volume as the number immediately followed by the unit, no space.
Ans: 908763.354m³
